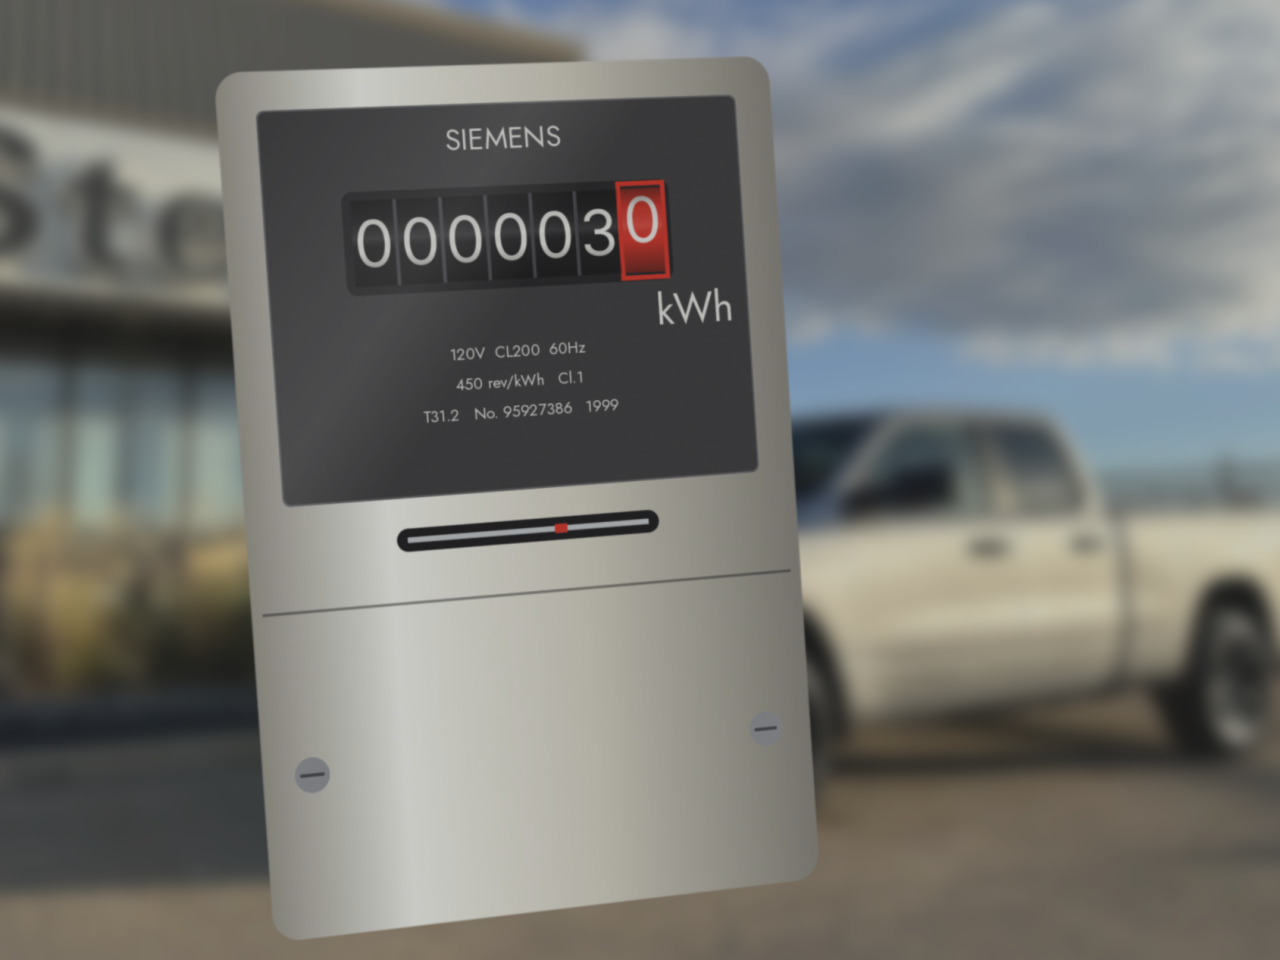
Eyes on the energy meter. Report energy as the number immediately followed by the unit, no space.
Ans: 3.0kWh
